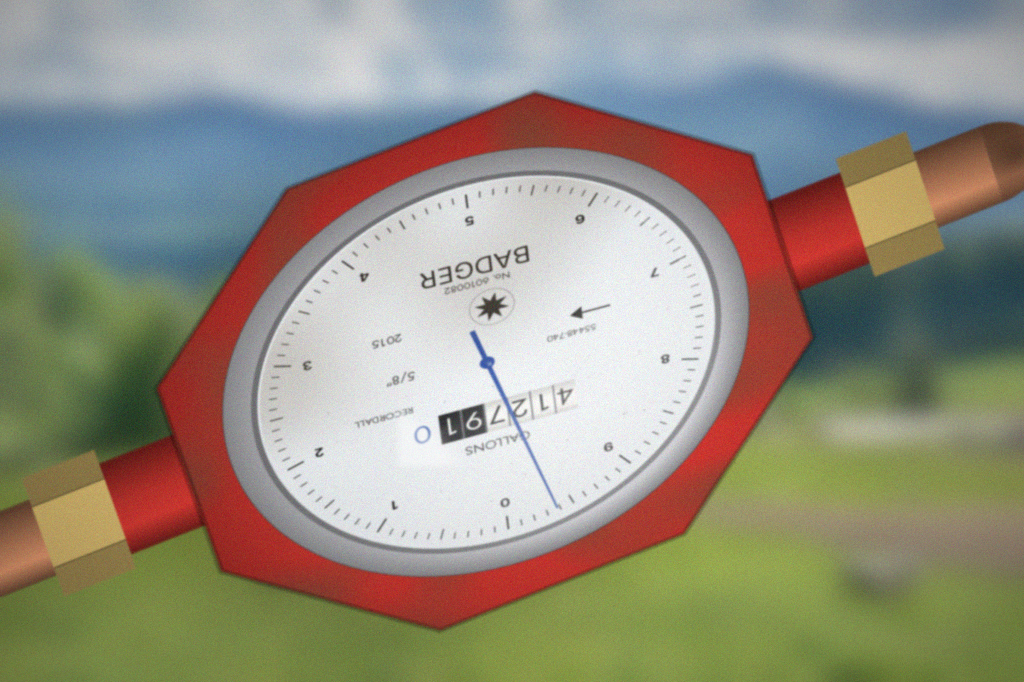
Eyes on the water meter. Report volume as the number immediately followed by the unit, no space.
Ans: 4127909.6gal
